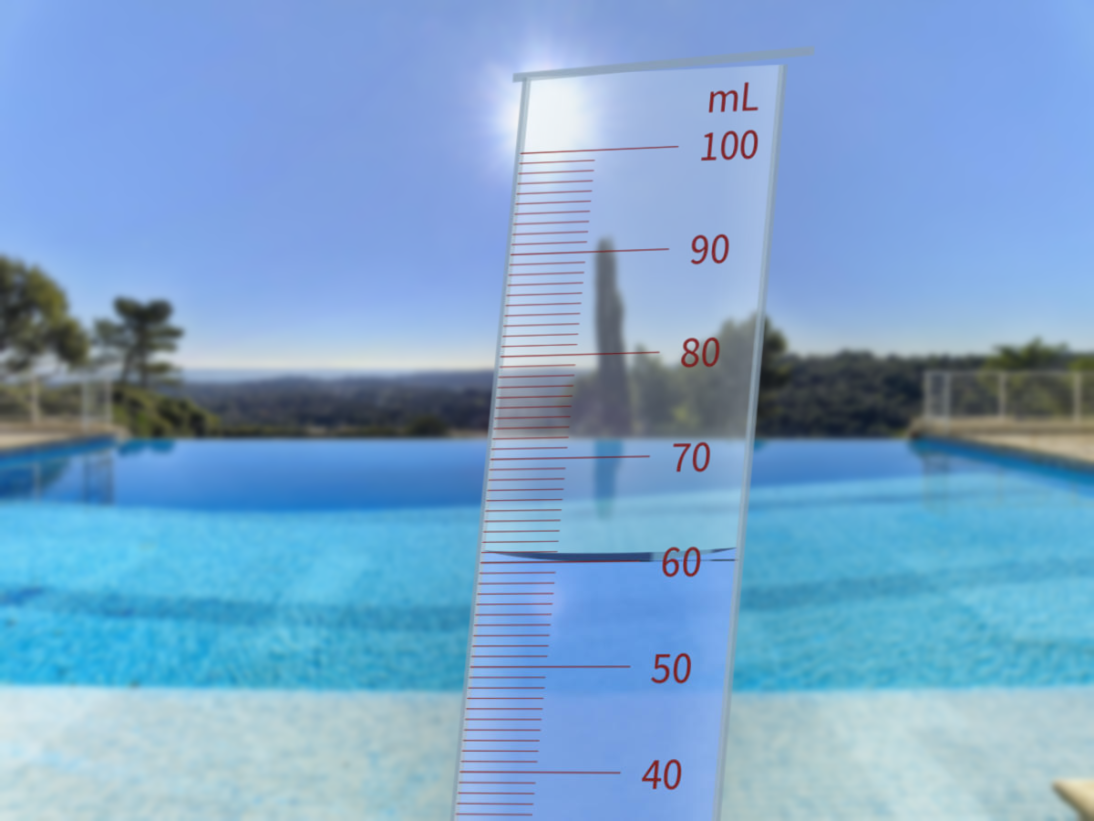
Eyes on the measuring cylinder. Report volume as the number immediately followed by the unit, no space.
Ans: 60mL
